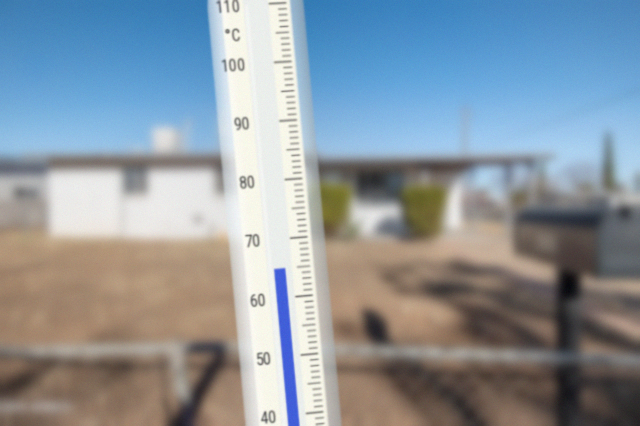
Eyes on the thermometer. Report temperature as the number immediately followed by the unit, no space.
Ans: 65°C
